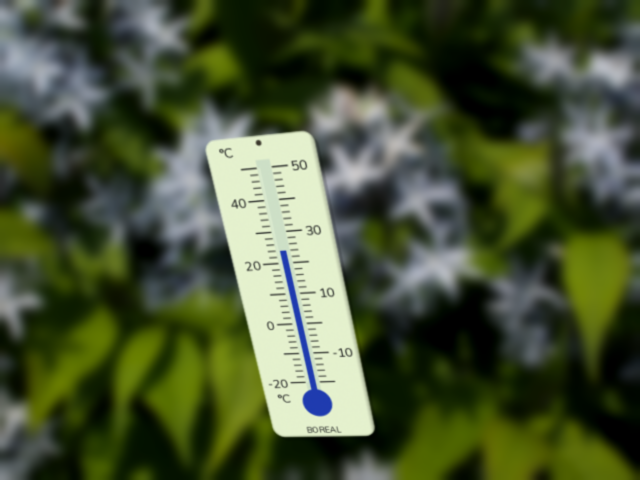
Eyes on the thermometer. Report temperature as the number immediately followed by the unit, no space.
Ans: 24°C
